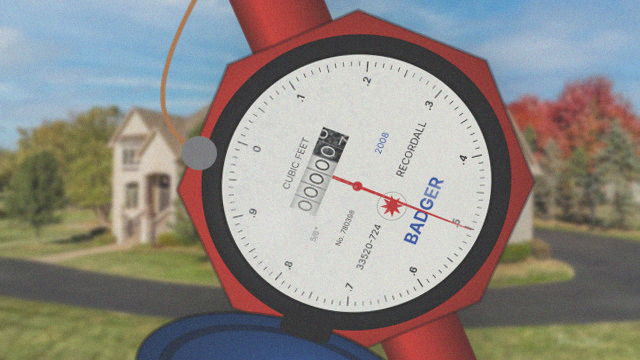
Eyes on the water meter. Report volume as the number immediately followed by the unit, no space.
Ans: 6.50ft³
